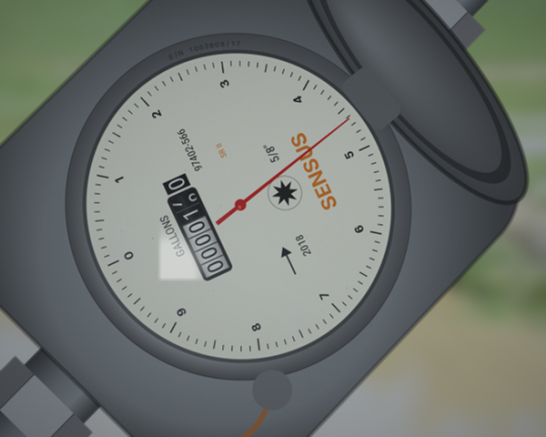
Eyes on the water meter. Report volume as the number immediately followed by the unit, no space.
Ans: 174.6gal
